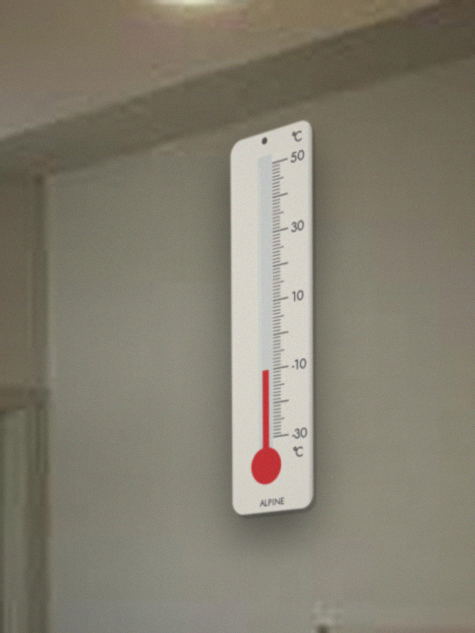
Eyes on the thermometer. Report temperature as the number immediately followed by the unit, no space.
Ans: -10°C
